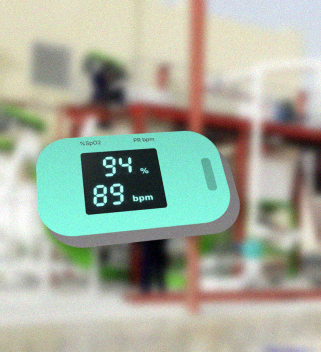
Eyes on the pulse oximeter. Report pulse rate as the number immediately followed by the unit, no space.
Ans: 89bpm
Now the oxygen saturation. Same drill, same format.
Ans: 94%
